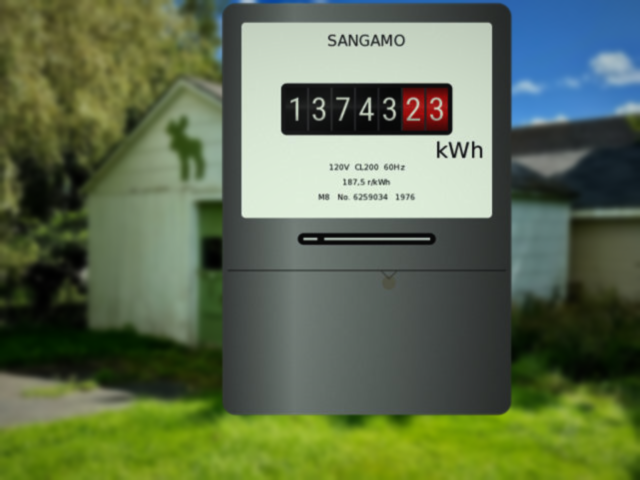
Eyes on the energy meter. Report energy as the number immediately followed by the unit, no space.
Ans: 13743.23kWh
